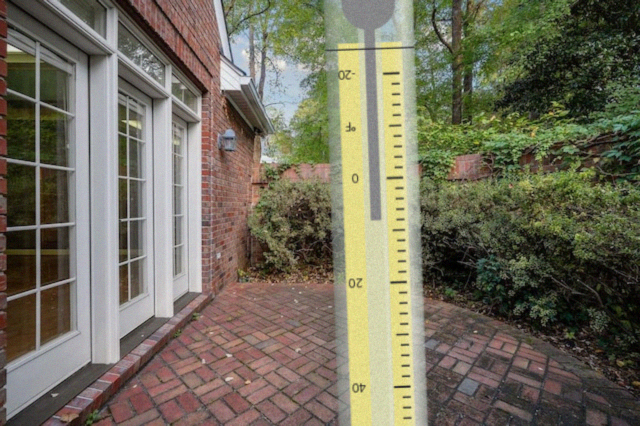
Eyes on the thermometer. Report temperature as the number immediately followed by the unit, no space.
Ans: 8°F
